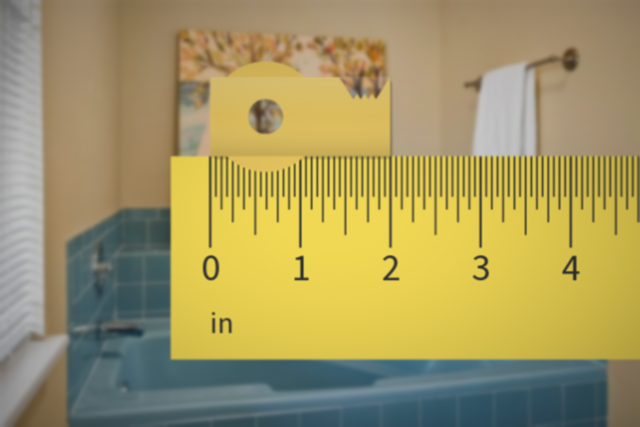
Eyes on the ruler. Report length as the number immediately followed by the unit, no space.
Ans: 2in
